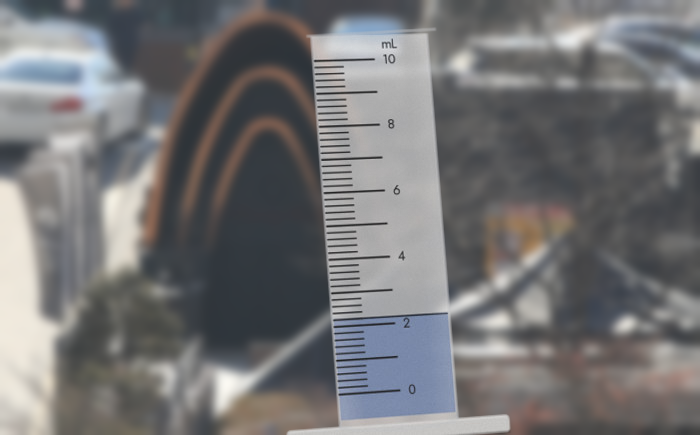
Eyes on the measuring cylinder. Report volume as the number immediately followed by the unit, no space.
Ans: 2.2mL
